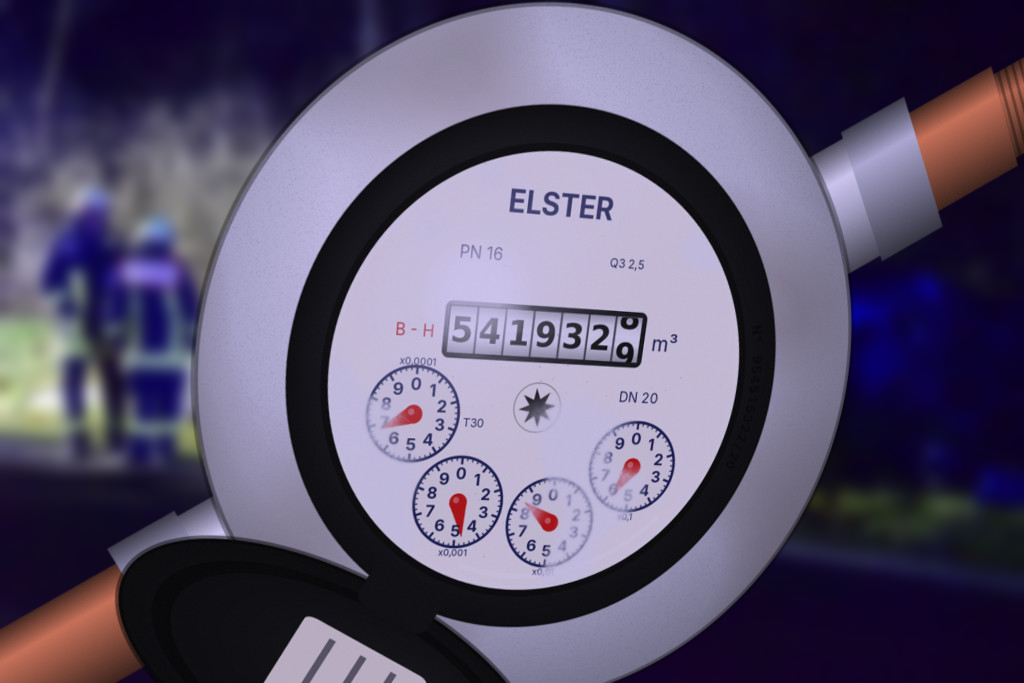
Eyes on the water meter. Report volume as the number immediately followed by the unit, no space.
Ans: 5419328.5846m³
